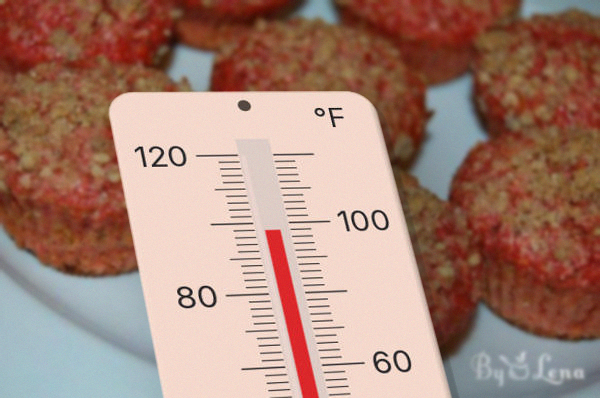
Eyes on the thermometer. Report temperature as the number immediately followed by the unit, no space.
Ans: 98°F
